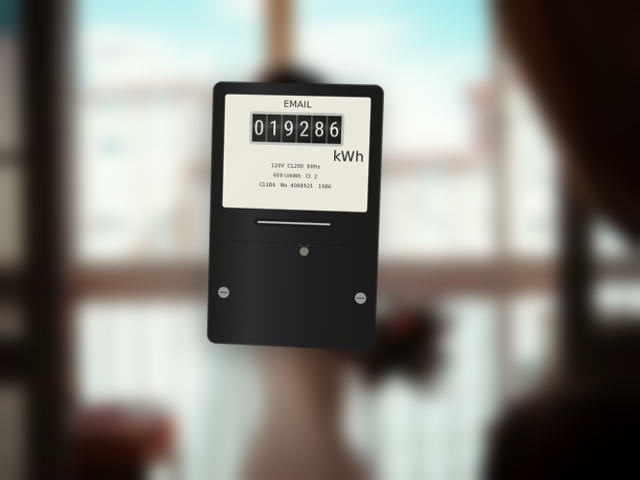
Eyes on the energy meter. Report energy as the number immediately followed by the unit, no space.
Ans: 19286kWh
